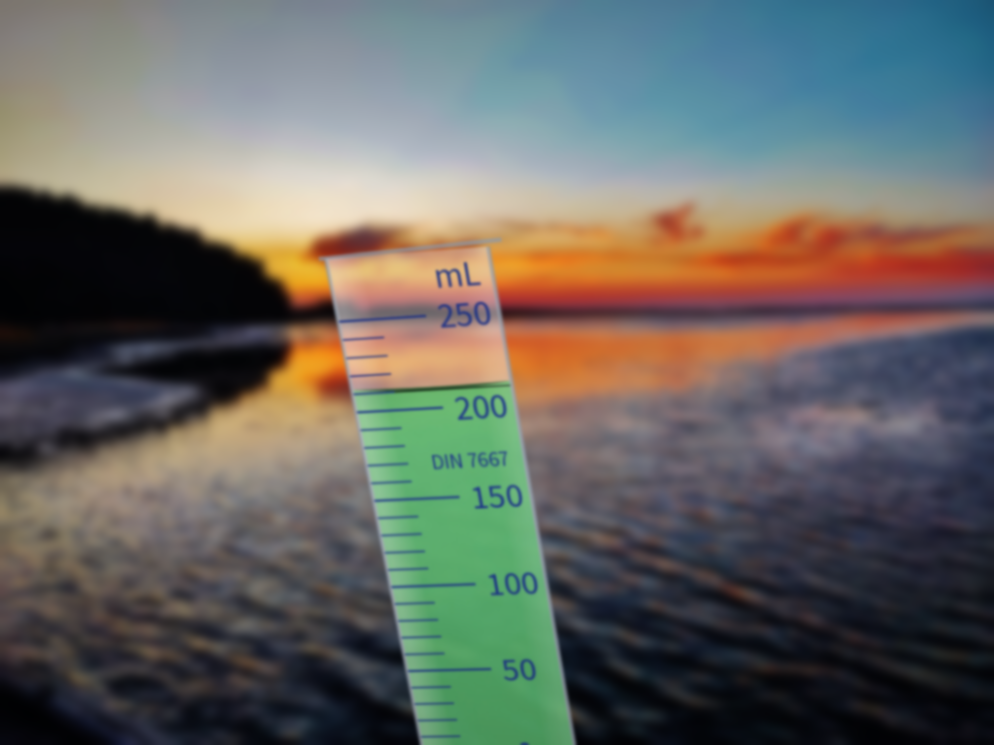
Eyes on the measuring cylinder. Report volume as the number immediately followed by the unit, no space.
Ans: 210mL
